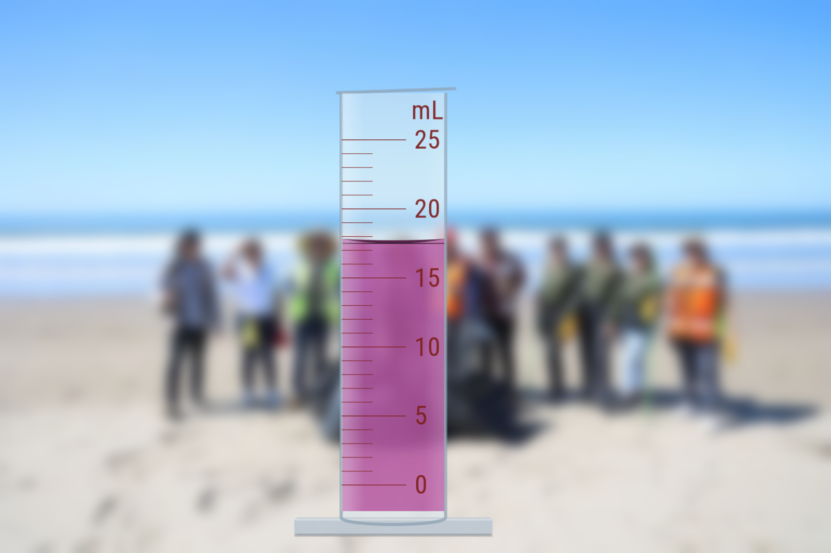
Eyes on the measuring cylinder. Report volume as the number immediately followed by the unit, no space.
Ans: 17.5mL
